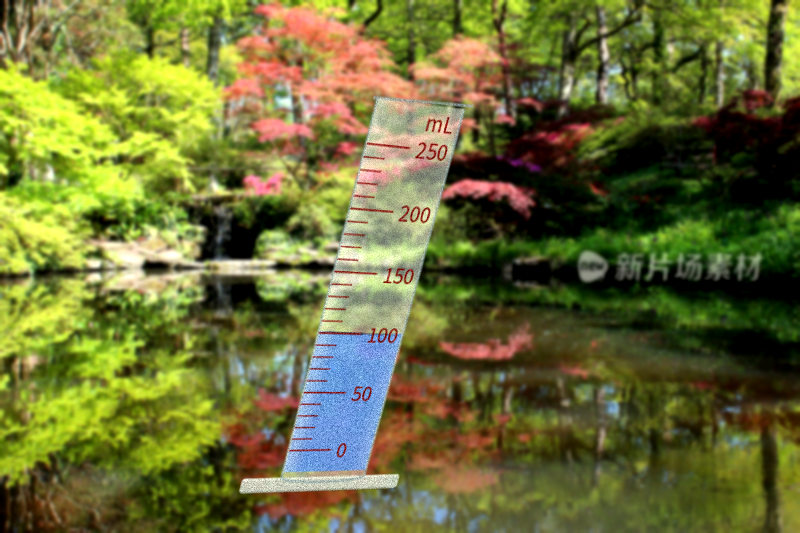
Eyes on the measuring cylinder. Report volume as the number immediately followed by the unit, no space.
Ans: 100mL
